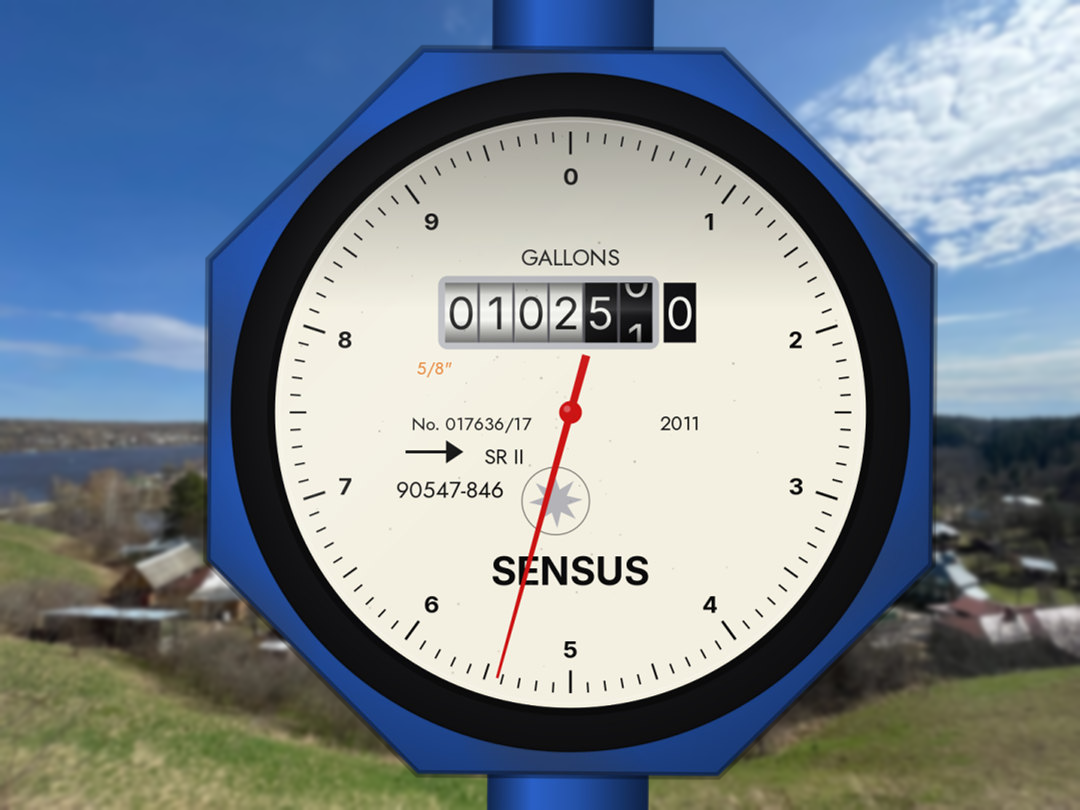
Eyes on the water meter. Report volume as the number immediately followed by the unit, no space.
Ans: 102505.4gal
